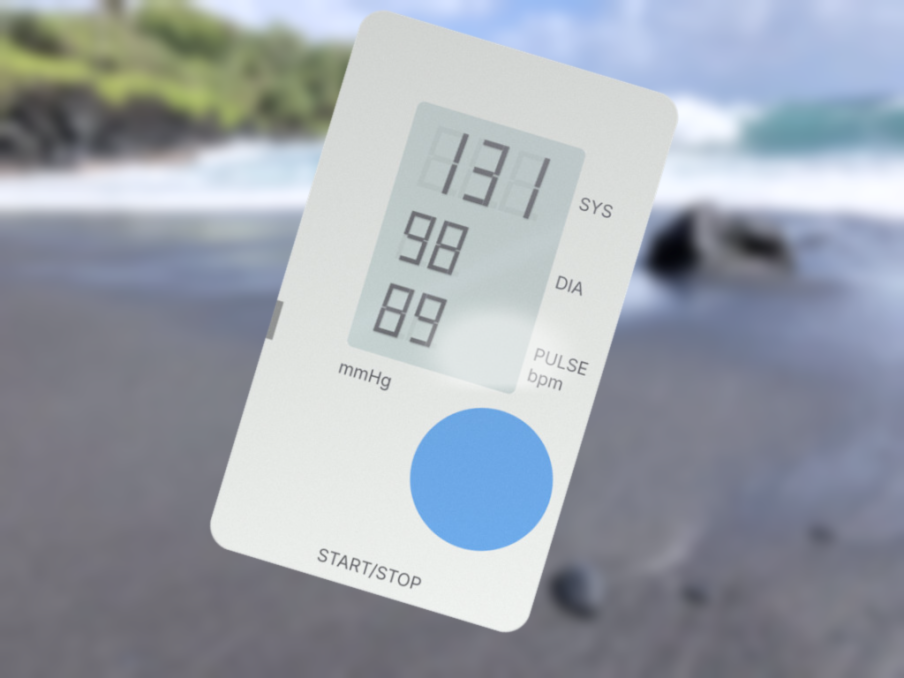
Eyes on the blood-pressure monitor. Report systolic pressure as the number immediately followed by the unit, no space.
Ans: 131mmHg
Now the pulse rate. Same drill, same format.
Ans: 89bpm
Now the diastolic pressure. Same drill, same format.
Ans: 98mmHg
